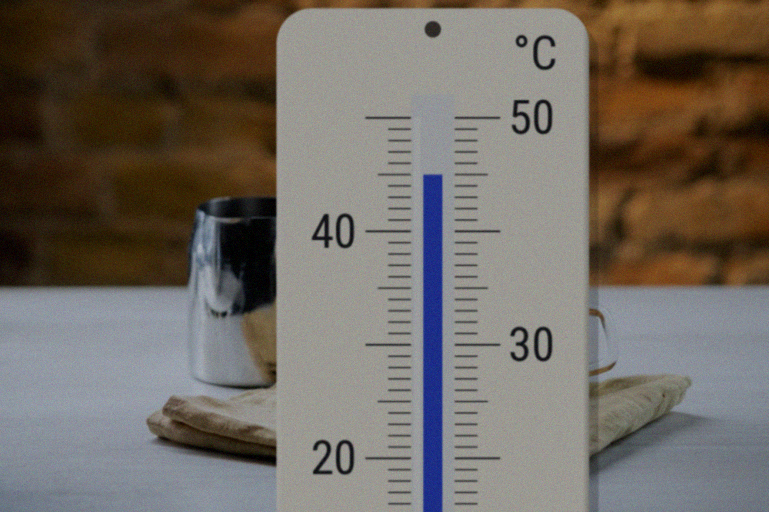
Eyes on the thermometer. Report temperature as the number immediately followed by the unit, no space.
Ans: 45°C
